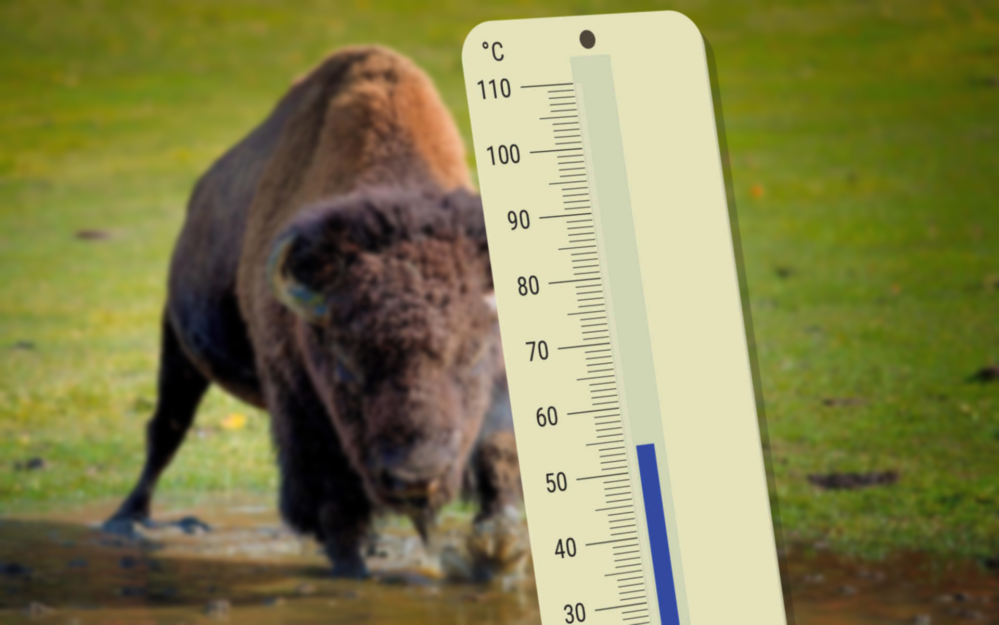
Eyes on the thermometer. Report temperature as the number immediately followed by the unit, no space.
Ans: 54°C
